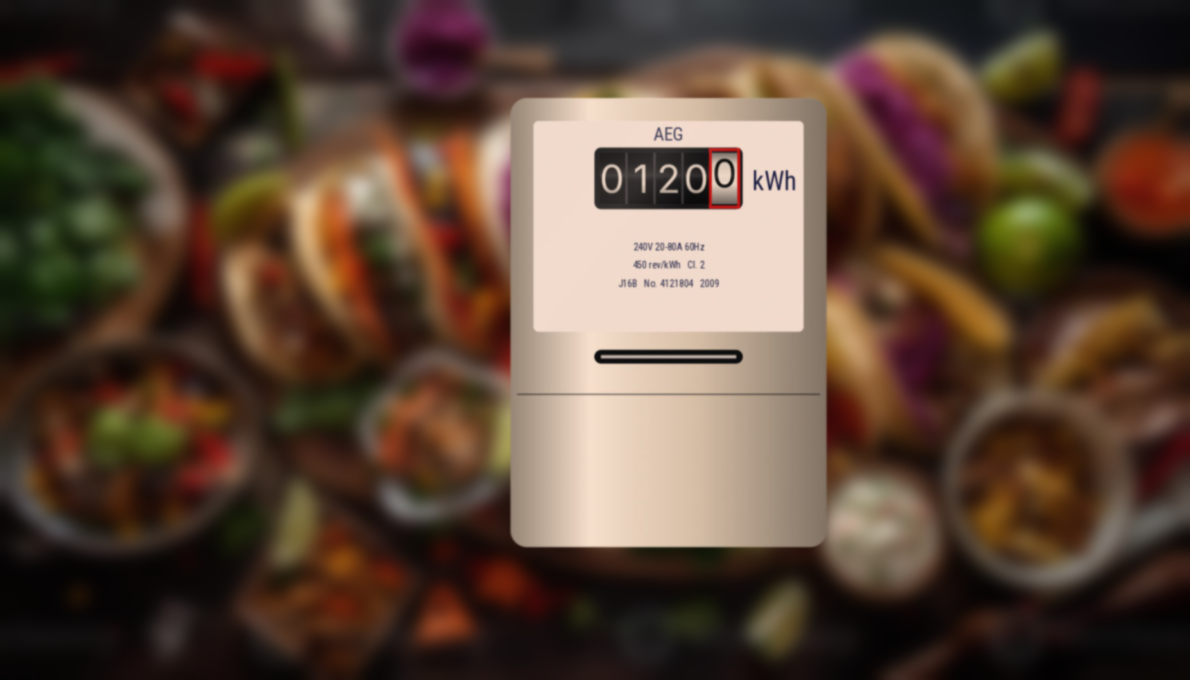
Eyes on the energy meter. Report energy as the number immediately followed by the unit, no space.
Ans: 120.0kWh
